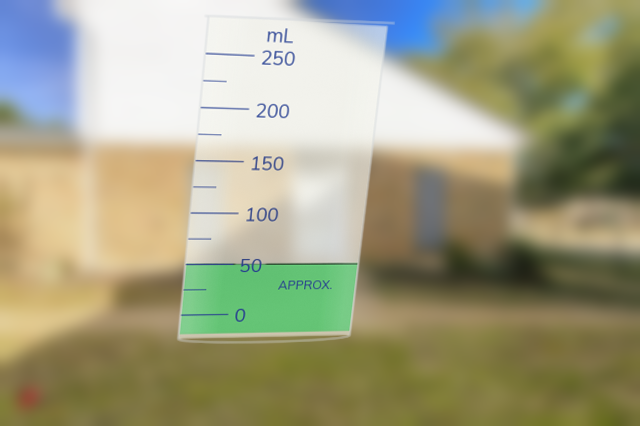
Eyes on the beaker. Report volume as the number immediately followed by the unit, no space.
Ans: 50mL
